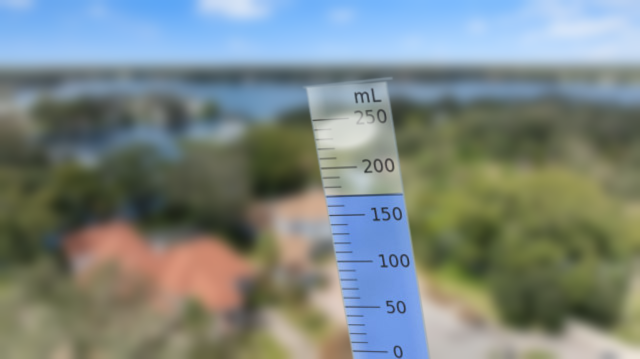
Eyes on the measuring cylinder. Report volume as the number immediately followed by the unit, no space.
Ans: 170mL
